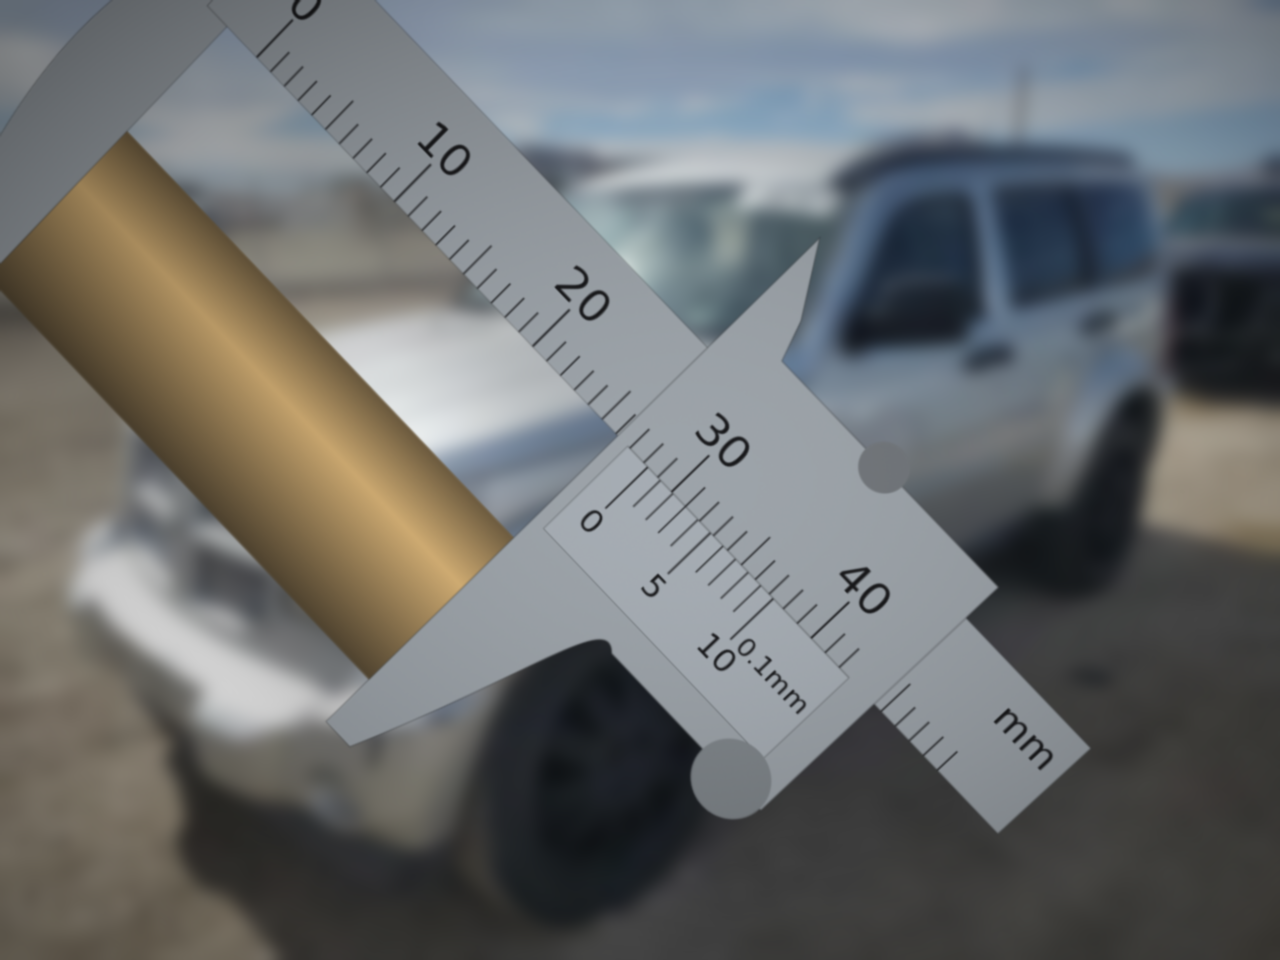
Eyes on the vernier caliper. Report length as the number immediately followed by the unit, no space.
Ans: 28.3mm
